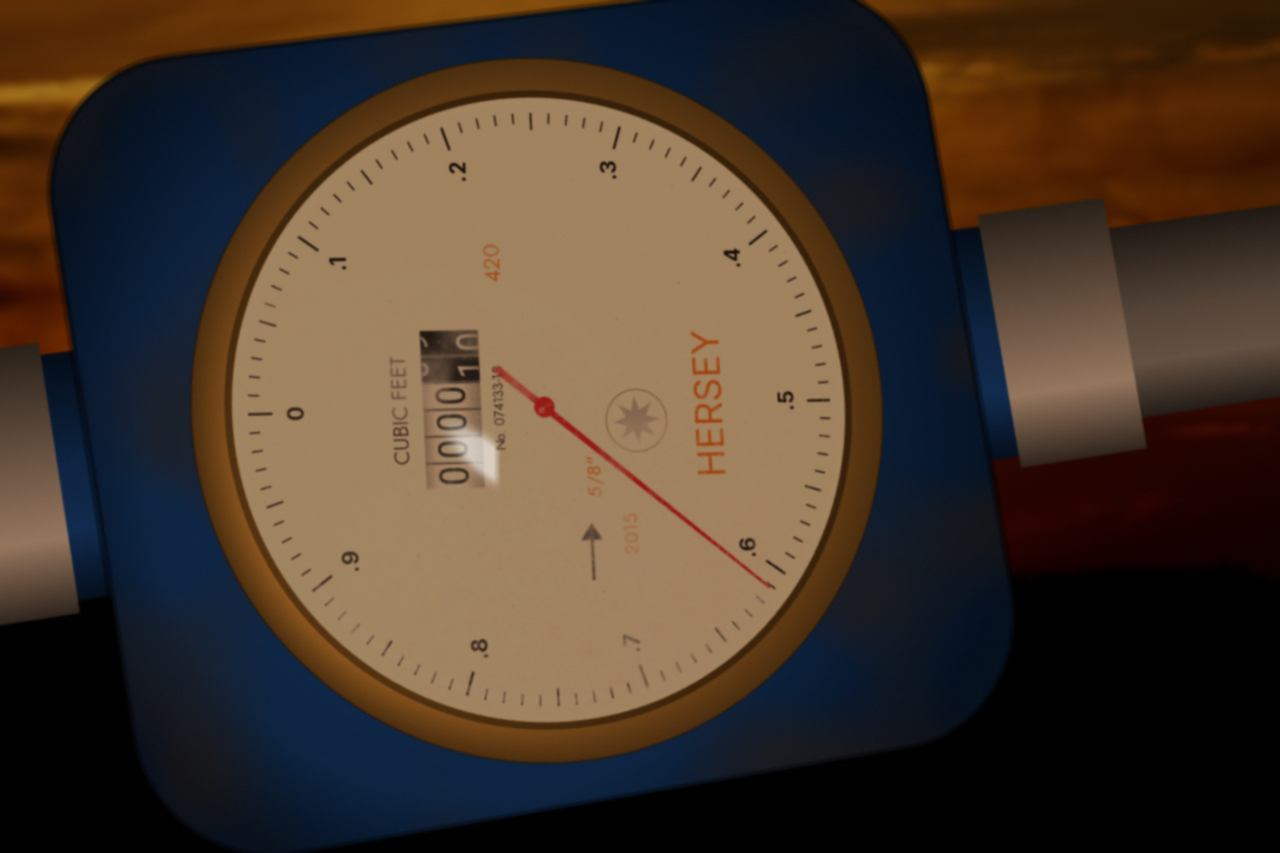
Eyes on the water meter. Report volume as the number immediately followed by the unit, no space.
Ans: 9.61ft³
